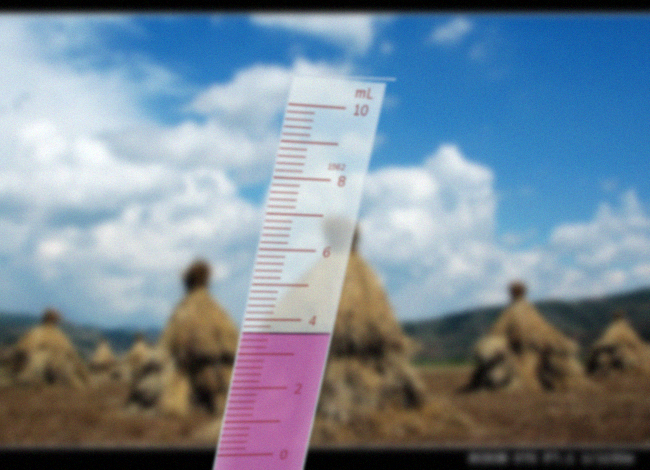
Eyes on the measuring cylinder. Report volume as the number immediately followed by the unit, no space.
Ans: 3.6mL
